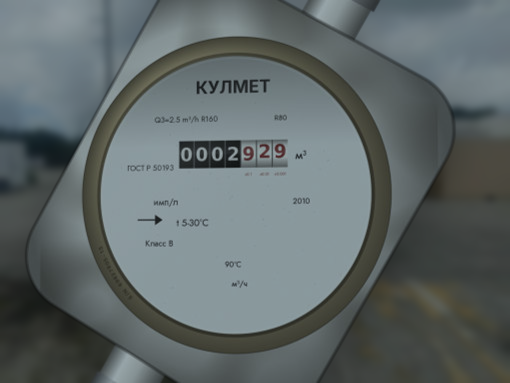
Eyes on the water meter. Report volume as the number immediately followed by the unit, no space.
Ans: 2.929m³
